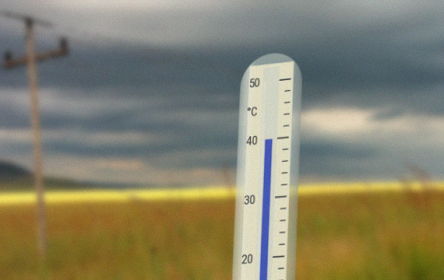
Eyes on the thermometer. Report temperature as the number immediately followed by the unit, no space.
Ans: 40°C
